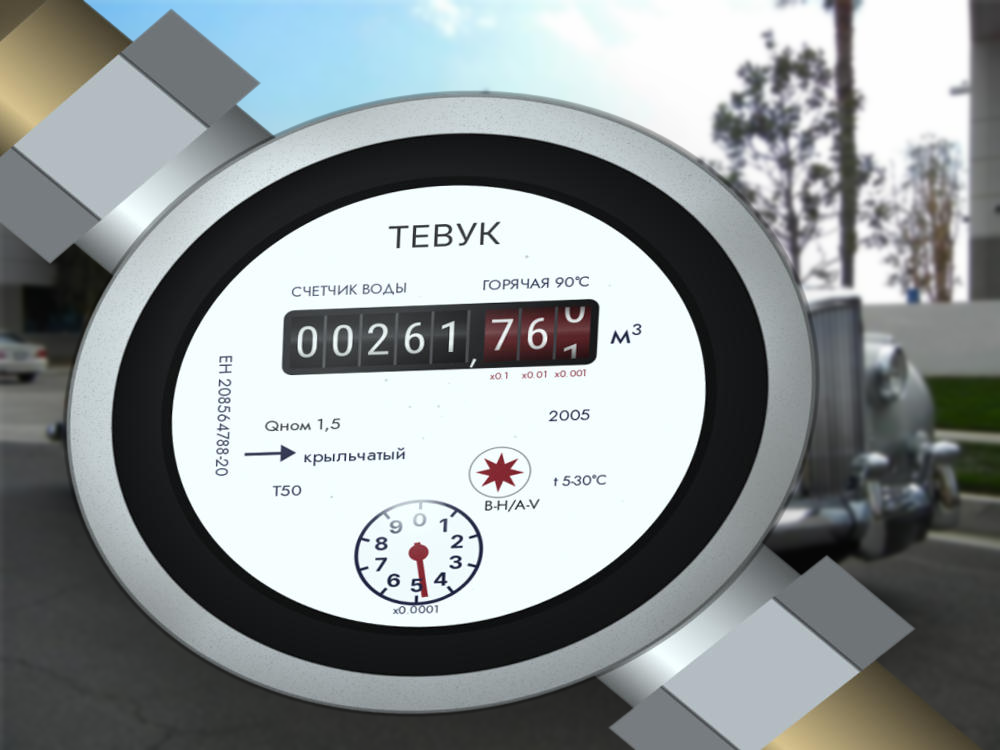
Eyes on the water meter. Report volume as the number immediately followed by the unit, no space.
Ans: 261.7604m³
